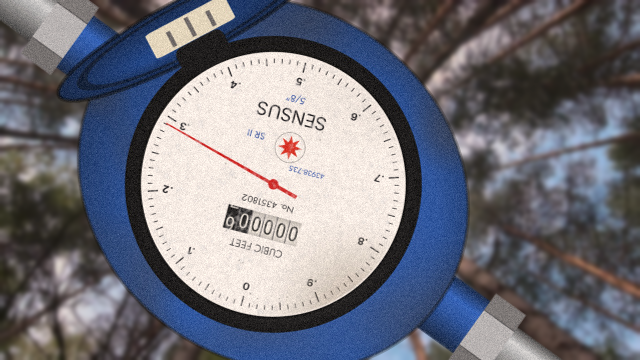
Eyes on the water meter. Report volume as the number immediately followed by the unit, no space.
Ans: 6.29ft³
